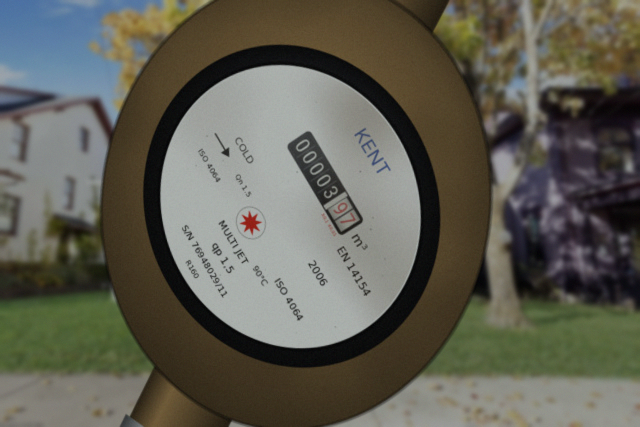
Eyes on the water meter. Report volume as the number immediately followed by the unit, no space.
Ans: 3.97m³
